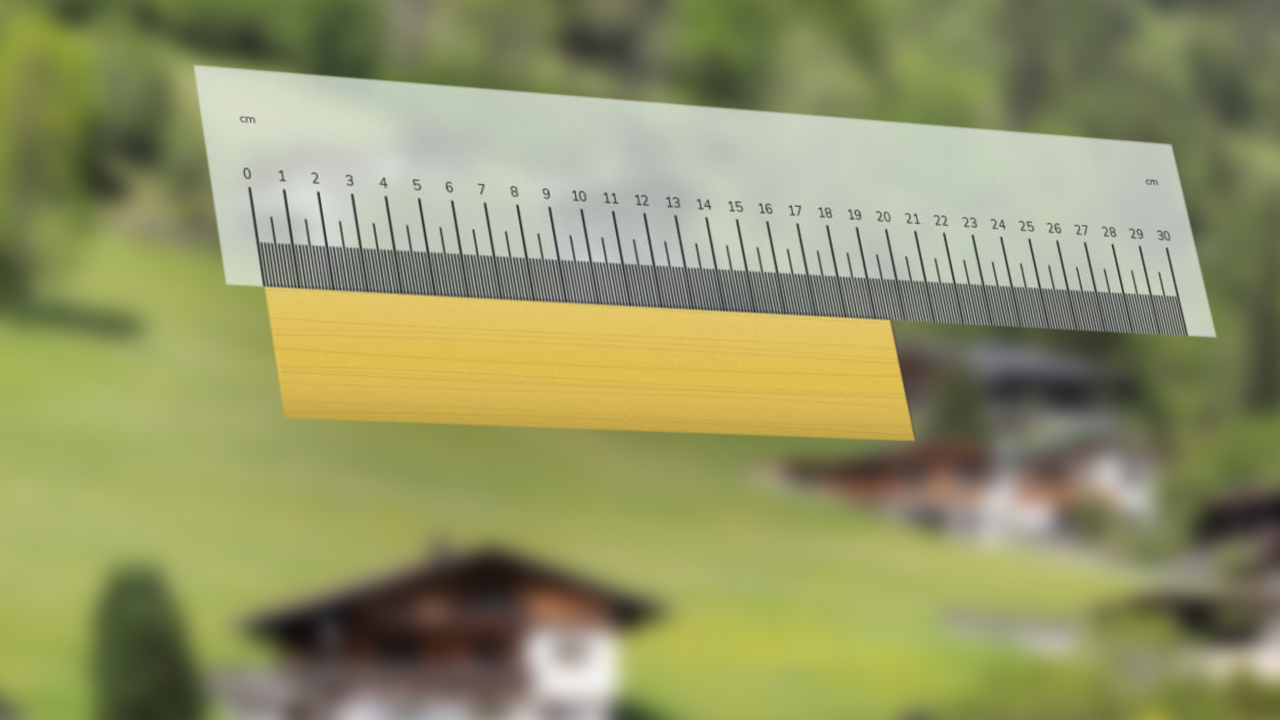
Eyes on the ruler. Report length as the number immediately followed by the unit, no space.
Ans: 19.5cm
